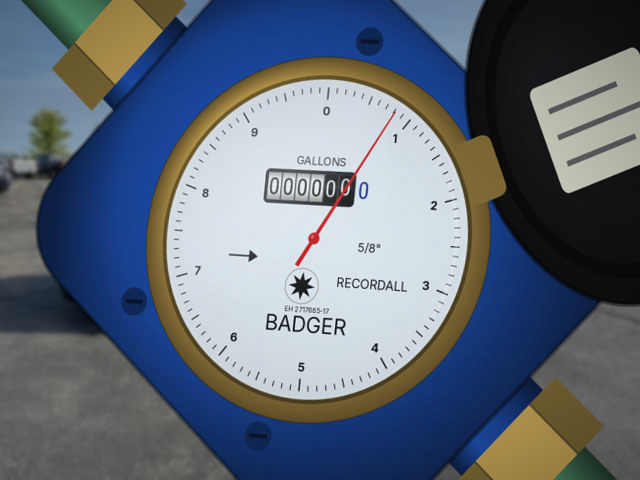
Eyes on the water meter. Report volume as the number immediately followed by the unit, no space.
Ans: 0.8gal
